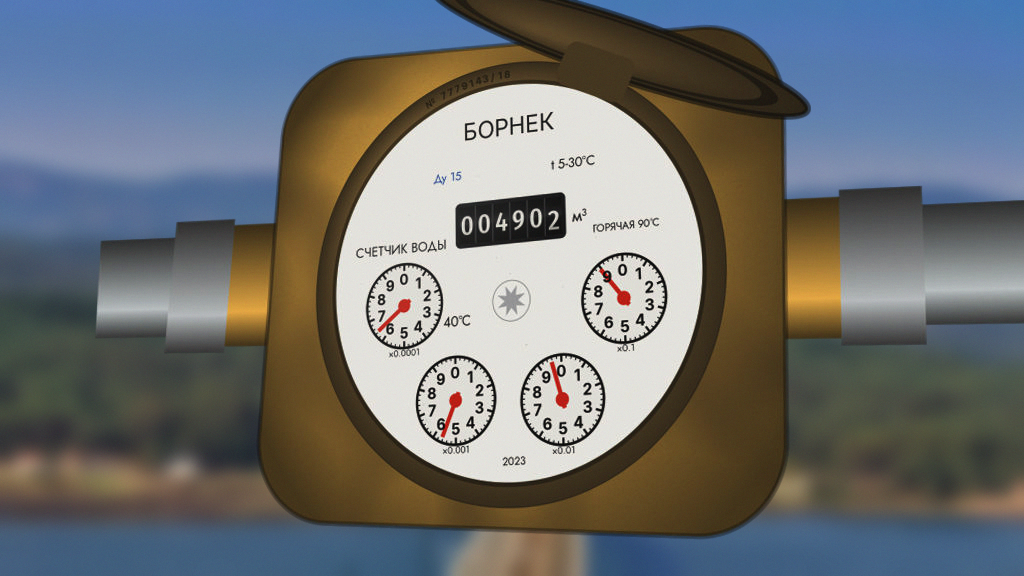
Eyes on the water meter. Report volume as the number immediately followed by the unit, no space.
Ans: 4901.8956m³
